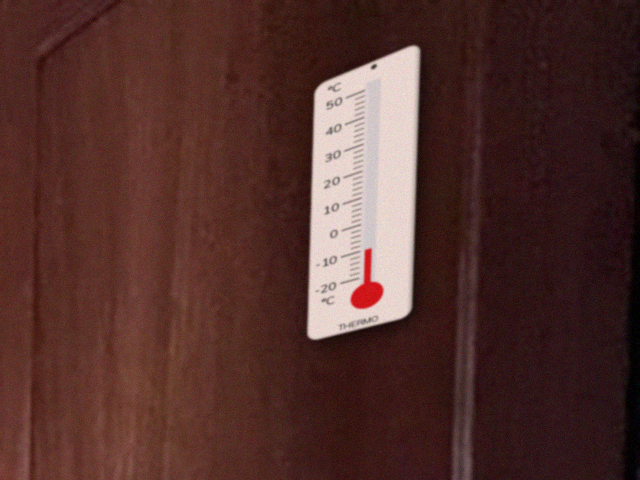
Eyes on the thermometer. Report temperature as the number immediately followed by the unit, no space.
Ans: -10°C
